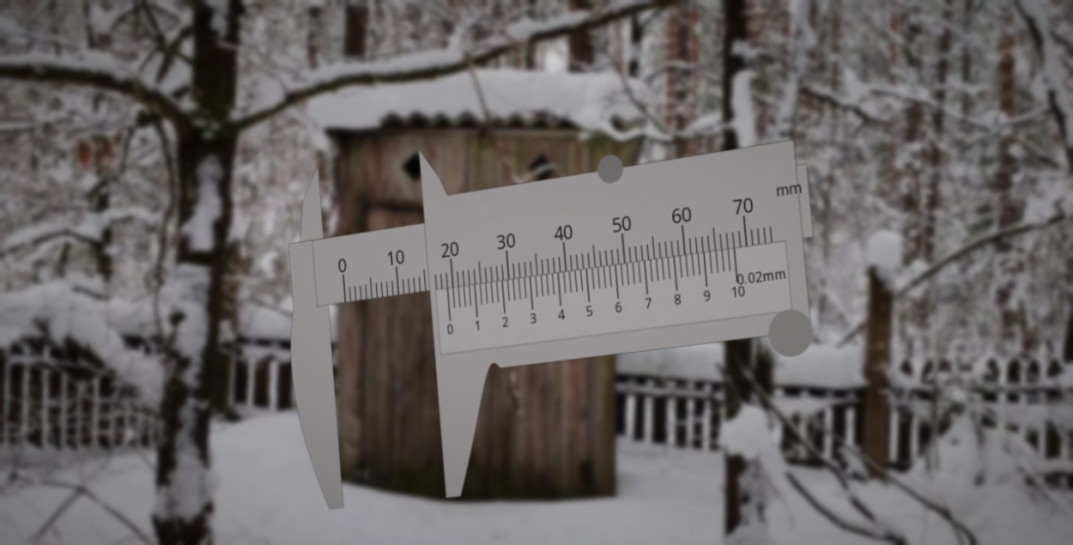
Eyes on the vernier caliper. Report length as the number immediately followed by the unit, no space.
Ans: 19.0mm
